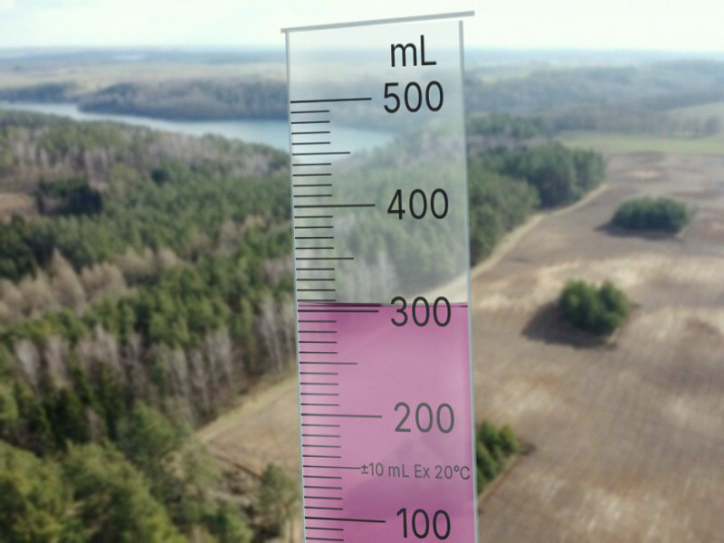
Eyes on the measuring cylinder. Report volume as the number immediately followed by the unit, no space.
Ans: 305mL
